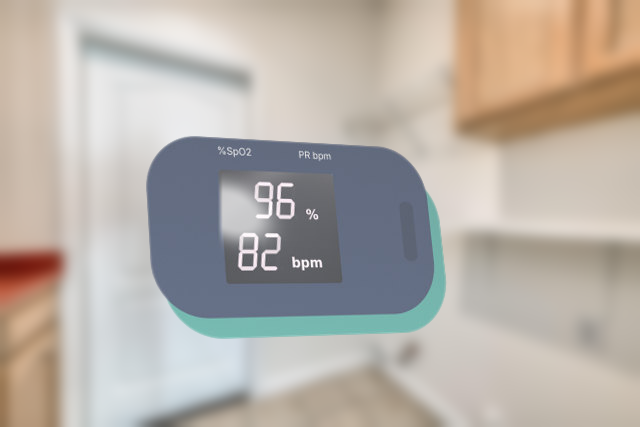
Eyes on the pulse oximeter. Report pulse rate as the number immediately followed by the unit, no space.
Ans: 82bpm
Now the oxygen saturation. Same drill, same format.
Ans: 96%
